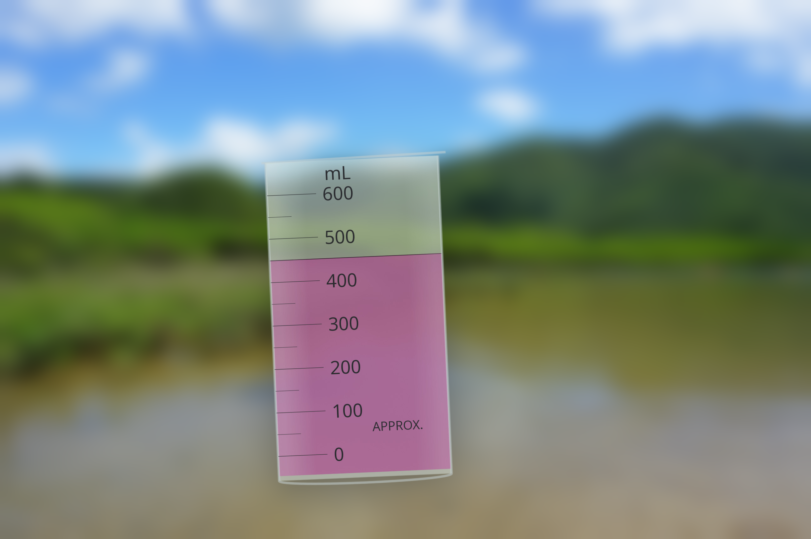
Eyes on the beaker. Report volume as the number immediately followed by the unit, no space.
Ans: 450mL
